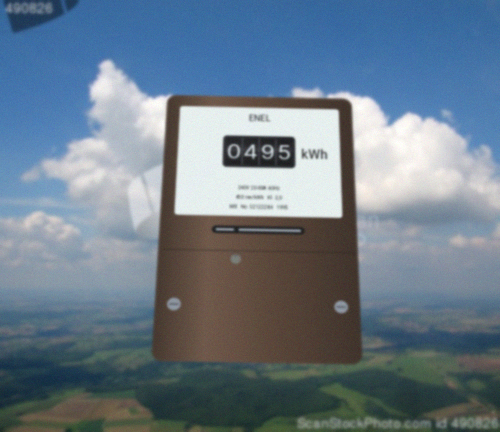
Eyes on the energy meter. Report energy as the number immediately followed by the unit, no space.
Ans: 495kWh
